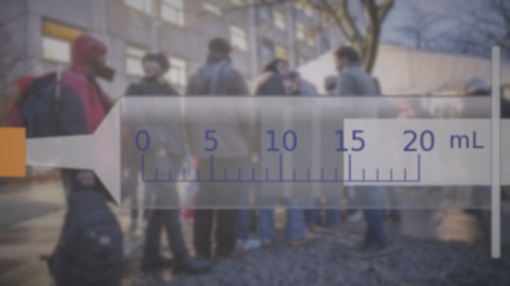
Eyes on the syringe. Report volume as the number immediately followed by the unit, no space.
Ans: 8.5mL
